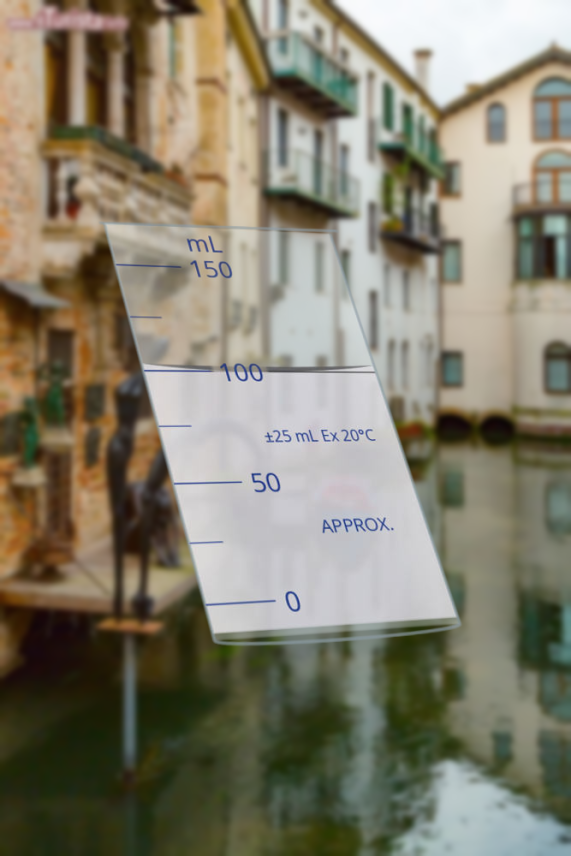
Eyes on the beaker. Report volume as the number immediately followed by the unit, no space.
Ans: 100mL
